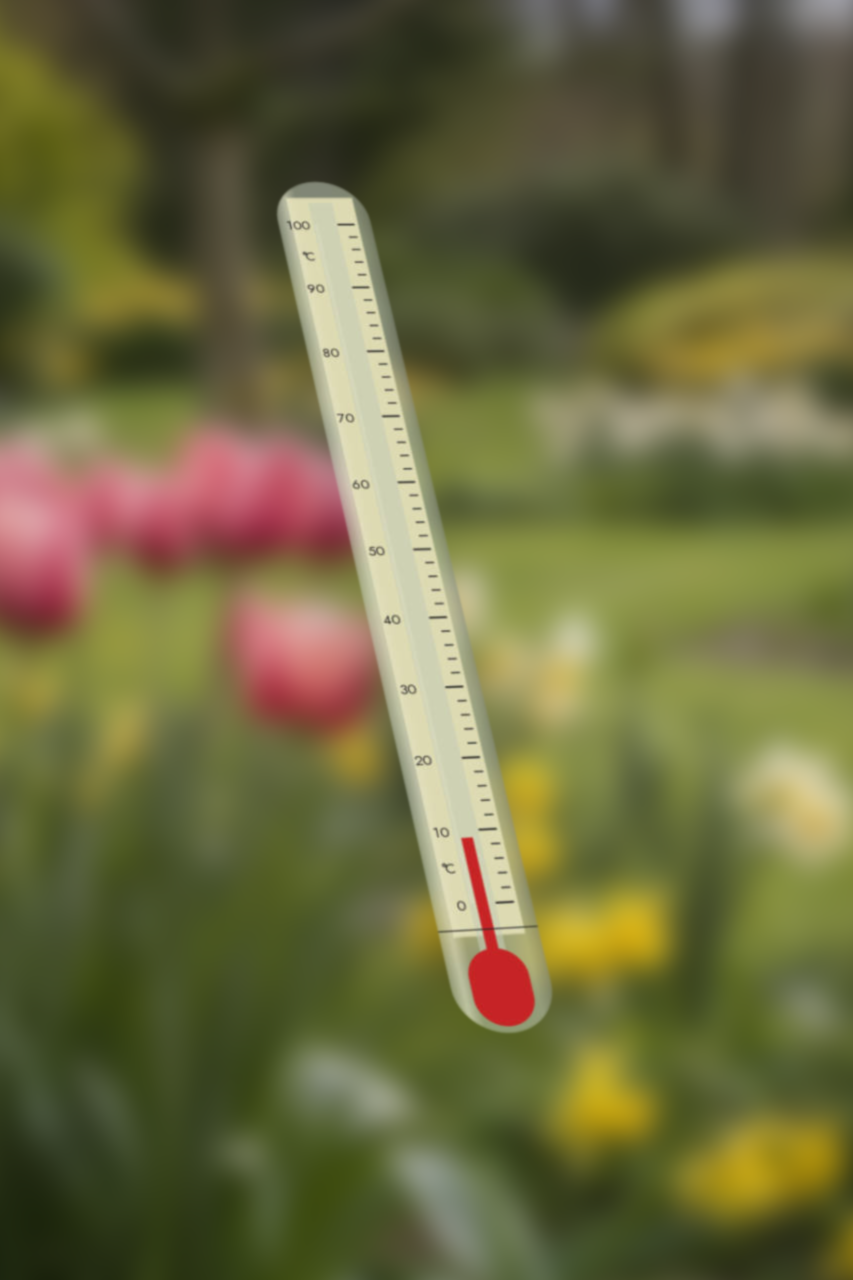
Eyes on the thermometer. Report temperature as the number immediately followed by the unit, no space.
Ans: 9°C
